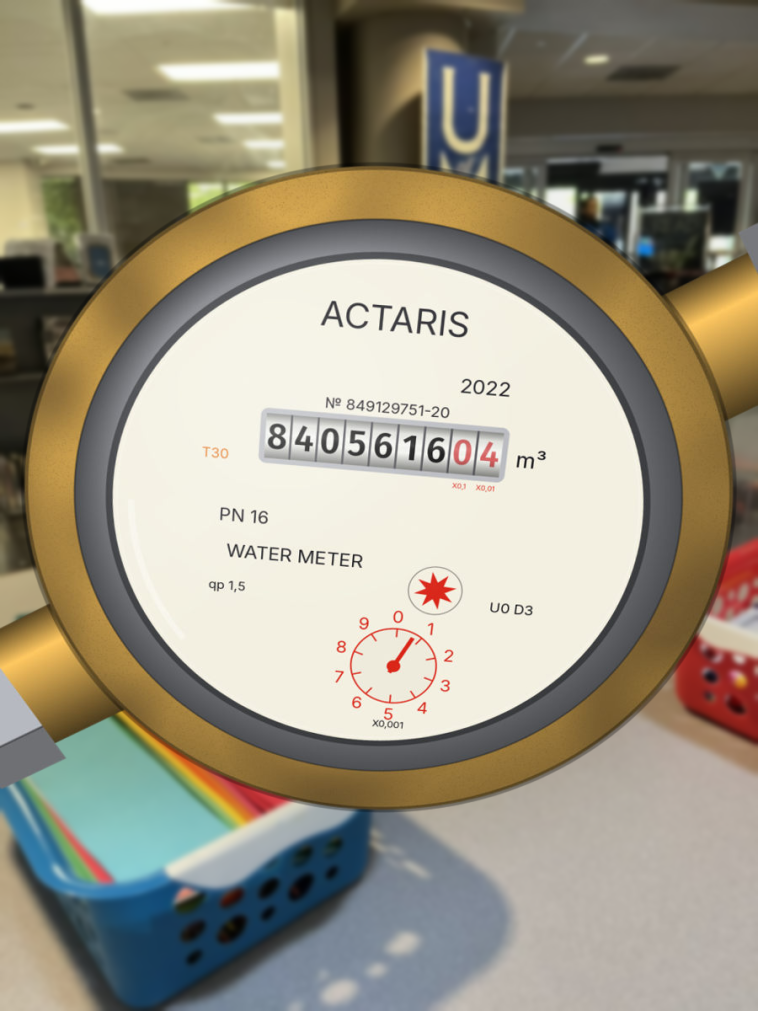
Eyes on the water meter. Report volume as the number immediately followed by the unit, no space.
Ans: 8405616.040m³
